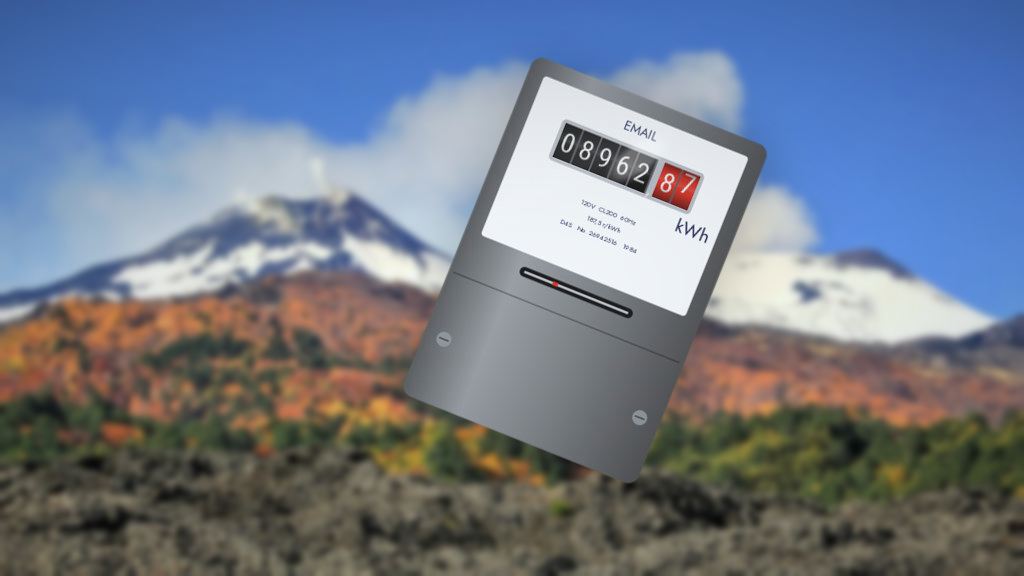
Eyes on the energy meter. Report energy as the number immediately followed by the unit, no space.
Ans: 8962.87kWh
